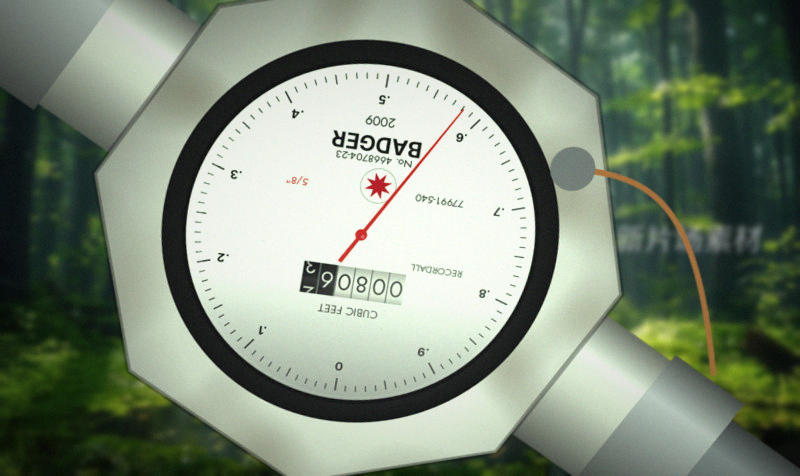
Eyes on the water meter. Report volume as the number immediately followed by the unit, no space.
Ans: 8062.58ft³
